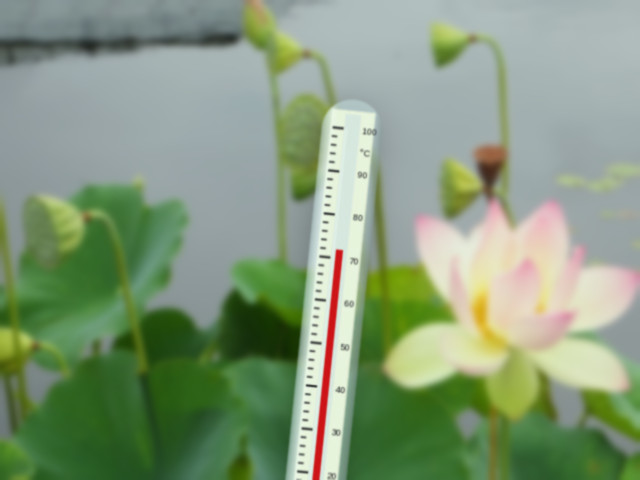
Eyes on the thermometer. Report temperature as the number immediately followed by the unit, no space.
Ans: 72°C
